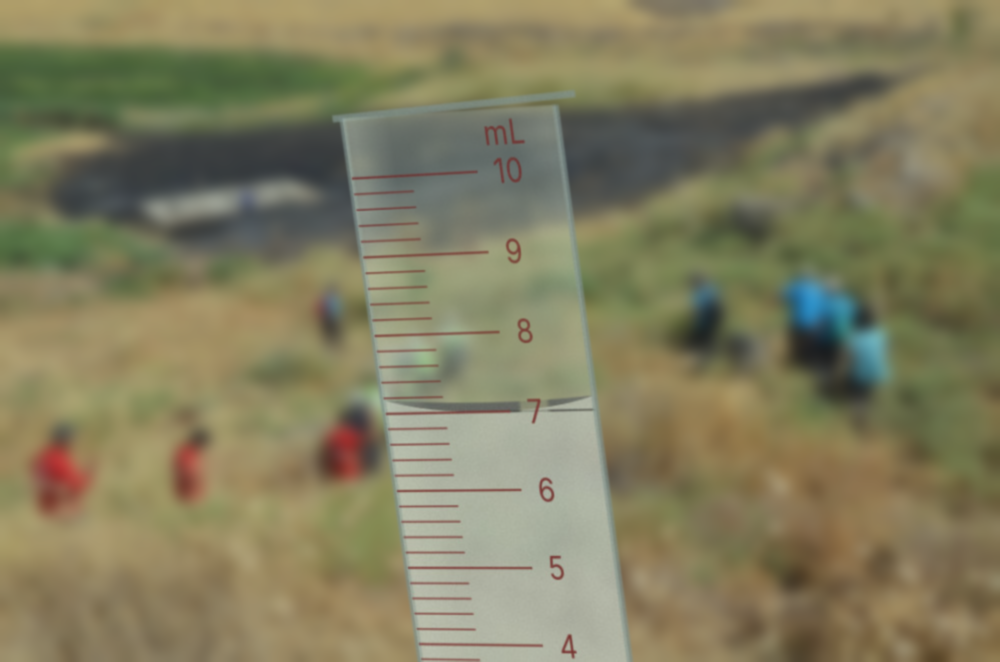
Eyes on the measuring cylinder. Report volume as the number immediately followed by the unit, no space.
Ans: 7mL
